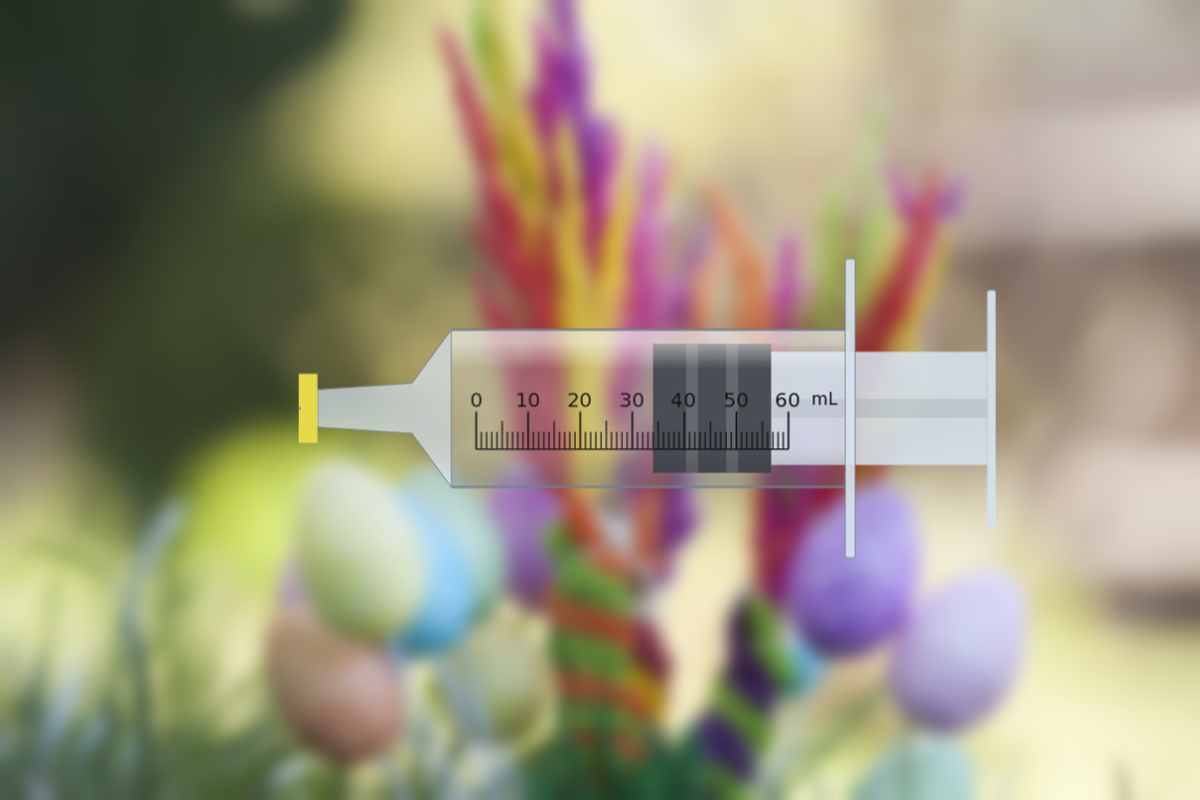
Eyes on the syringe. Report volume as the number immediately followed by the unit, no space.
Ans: 34mL
